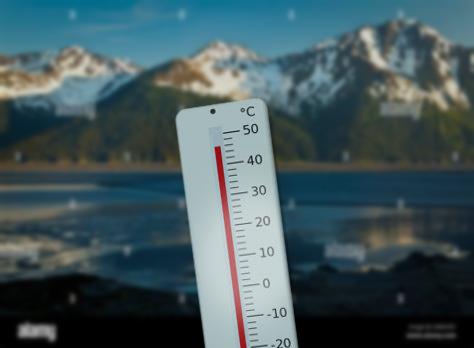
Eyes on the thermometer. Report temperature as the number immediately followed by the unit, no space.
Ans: 46°C
